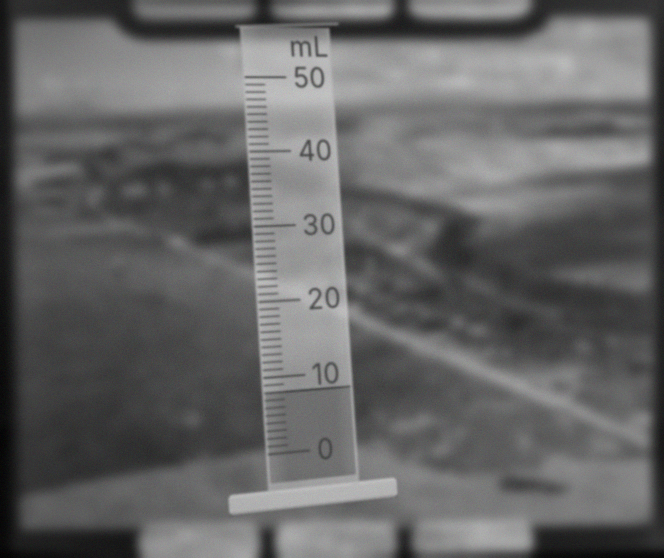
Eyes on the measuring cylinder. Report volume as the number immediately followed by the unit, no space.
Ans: 8mL
